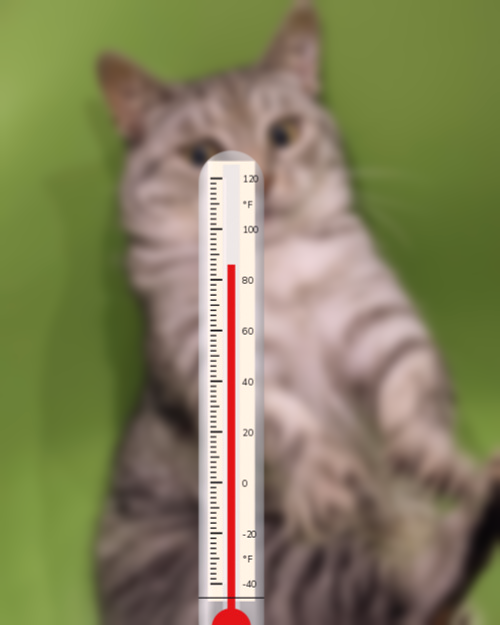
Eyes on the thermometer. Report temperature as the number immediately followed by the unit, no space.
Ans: 86°F
